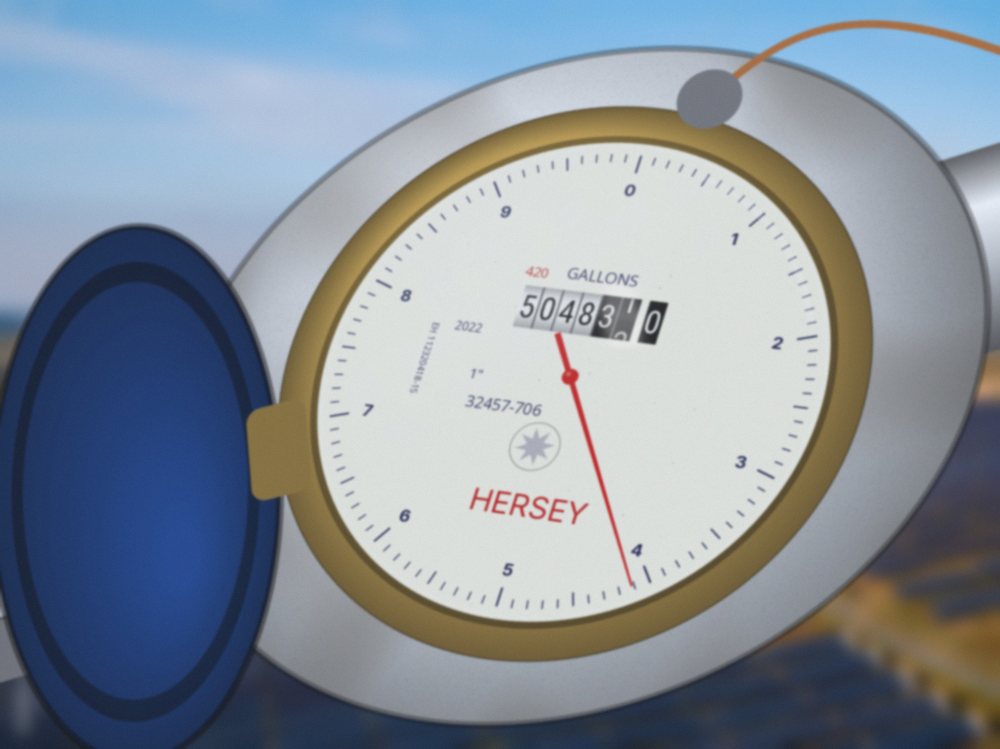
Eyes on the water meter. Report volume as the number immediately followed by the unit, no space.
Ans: 5048314.1gal
